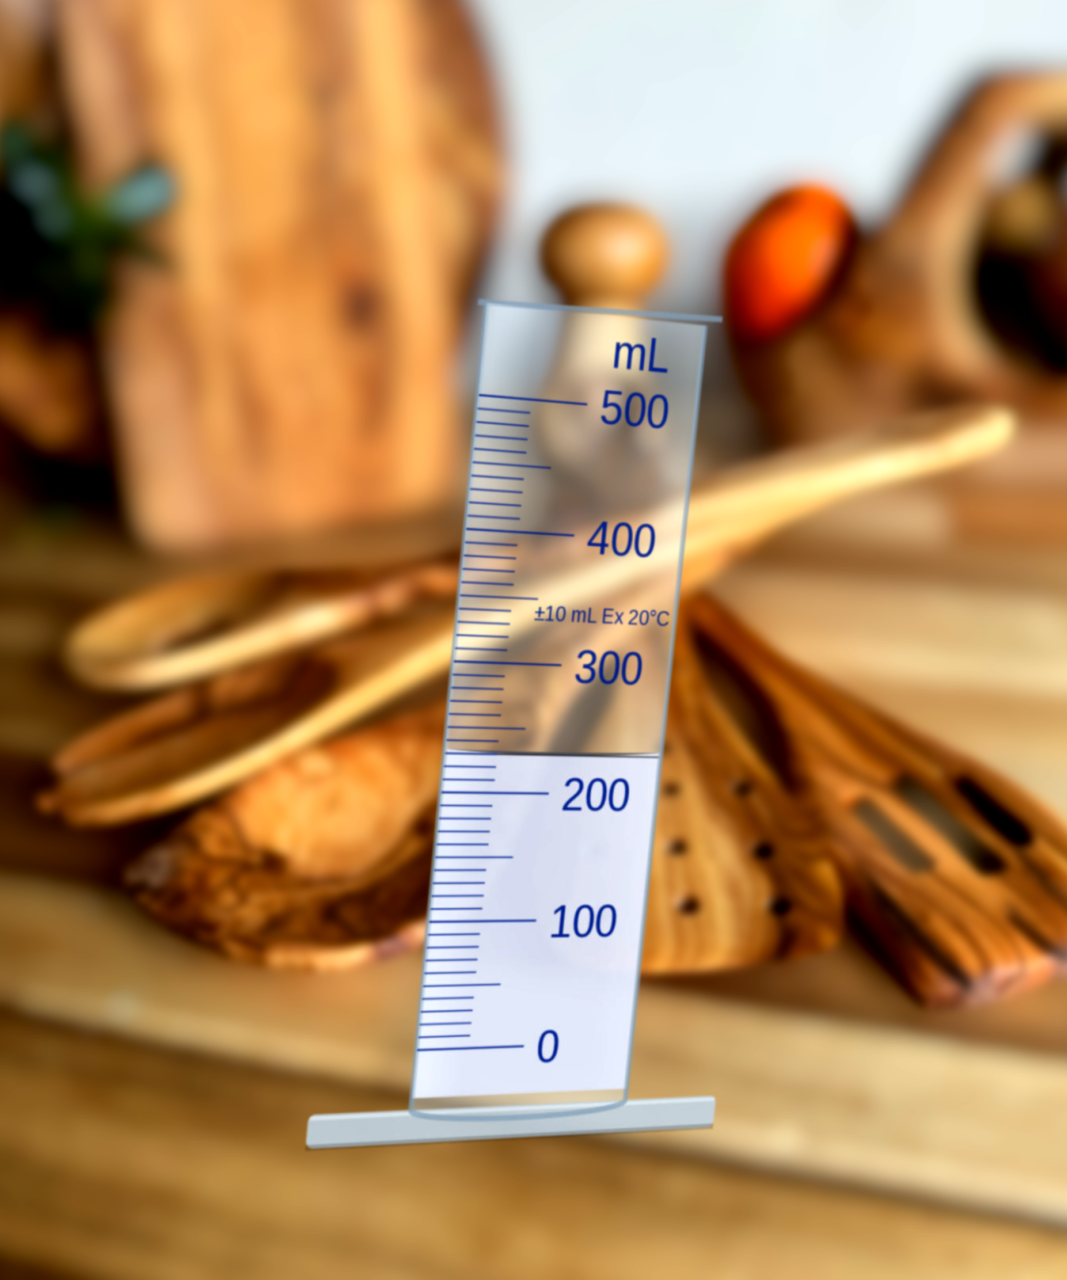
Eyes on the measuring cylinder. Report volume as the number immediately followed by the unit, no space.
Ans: 230mL
